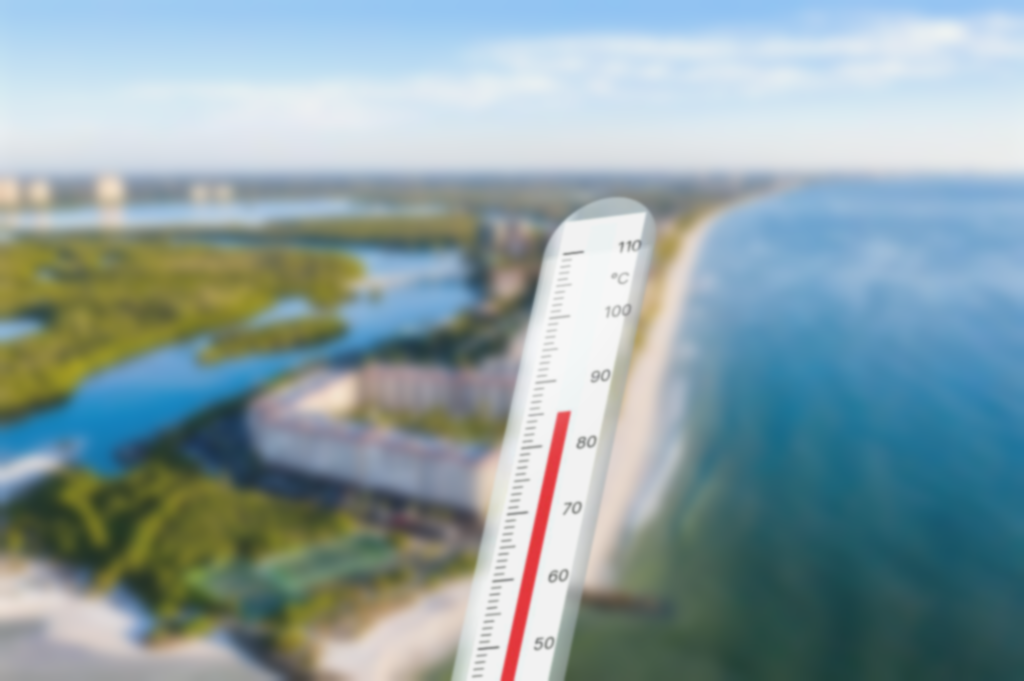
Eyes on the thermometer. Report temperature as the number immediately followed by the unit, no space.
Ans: 85°C
